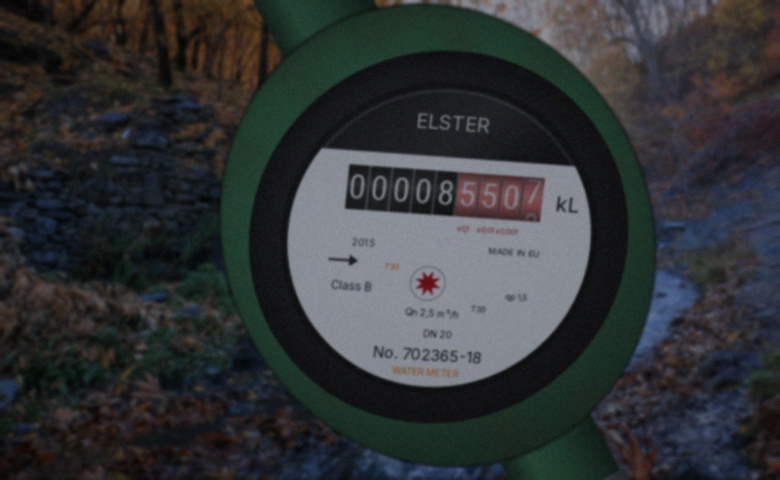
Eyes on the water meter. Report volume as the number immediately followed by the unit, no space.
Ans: 8.5507kL
